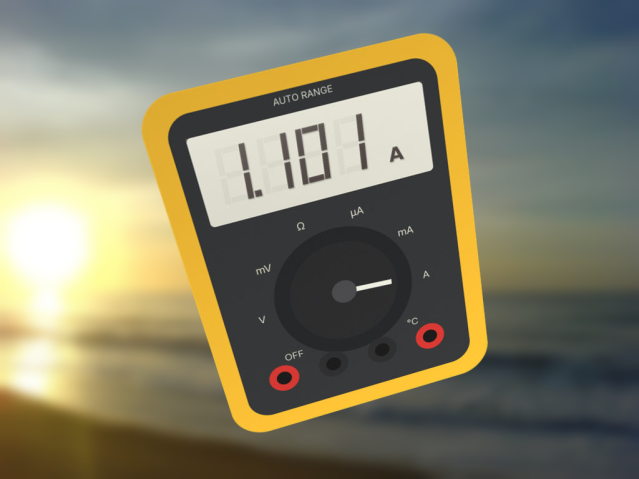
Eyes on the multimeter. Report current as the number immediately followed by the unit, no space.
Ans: 1.101A
